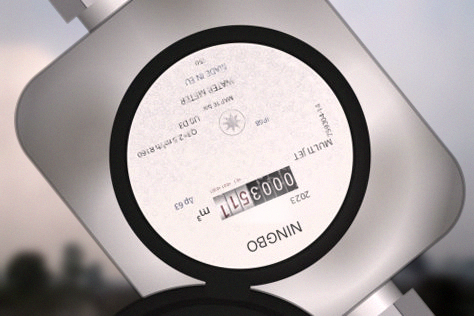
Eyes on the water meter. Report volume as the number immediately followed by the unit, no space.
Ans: 3.511m³
